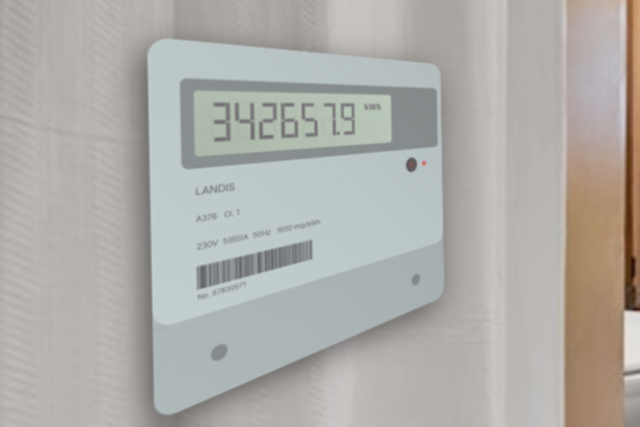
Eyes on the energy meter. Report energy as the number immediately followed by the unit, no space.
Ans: 342657.9kWh
